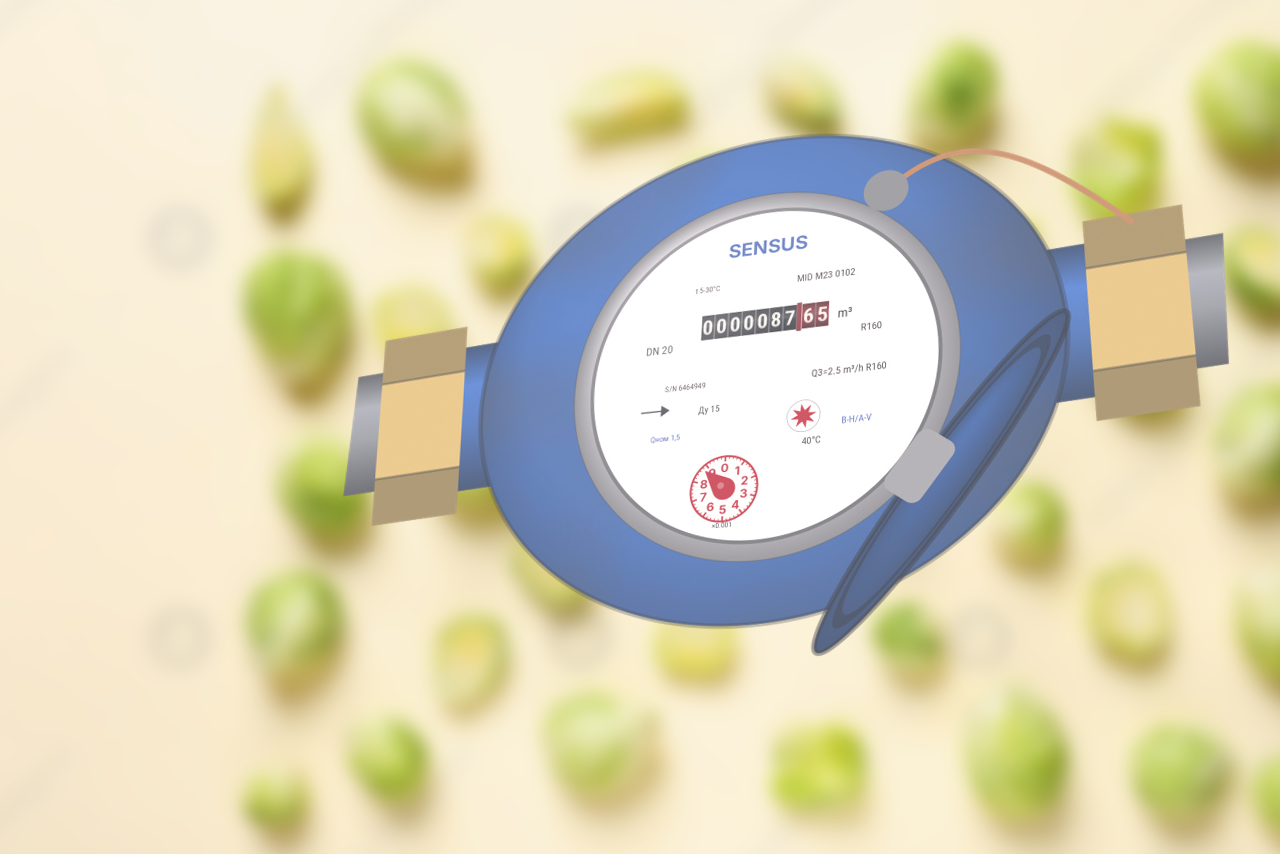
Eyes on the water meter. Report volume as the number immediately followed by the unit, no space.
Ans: 87.658m³
